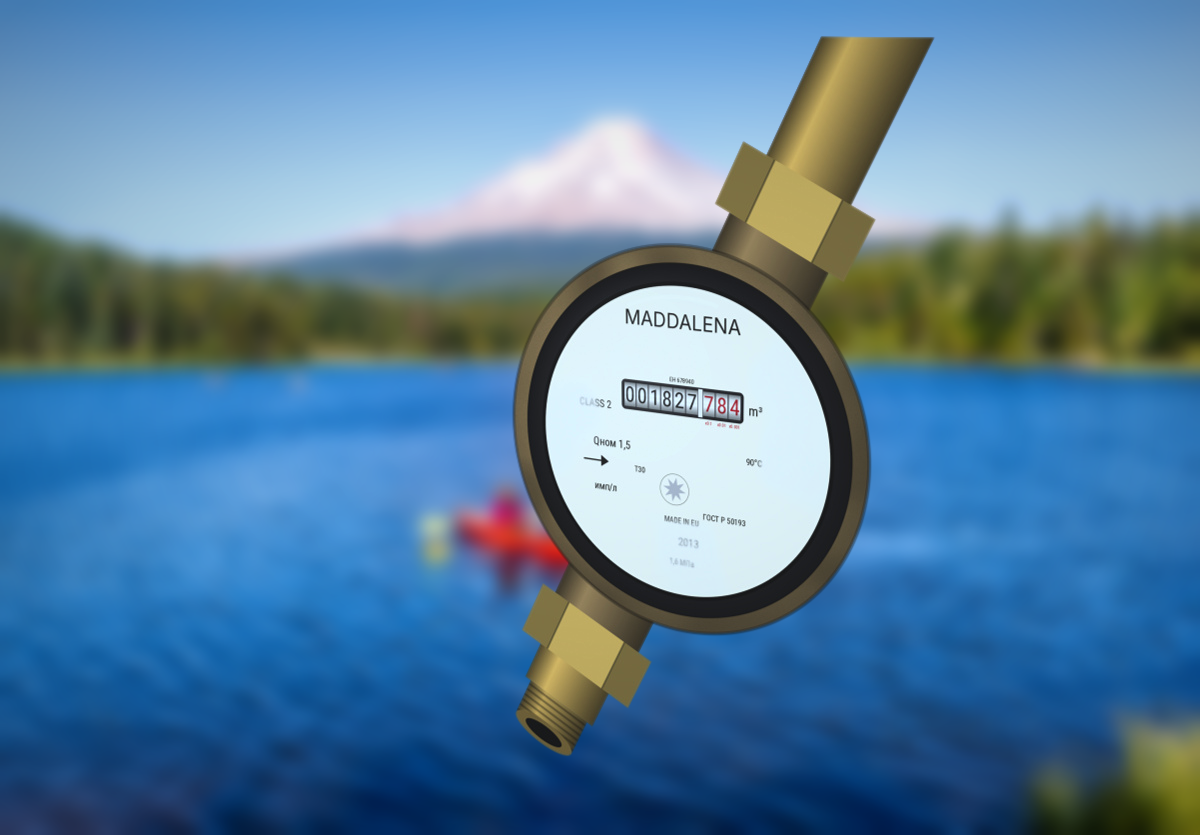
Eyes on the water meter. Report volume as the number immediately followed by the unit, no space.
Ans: 1827.784m³
